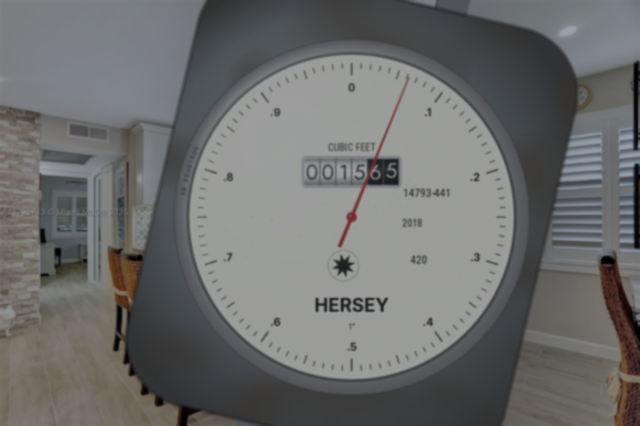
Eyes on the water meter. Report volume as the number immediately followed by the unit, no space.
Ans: 1565.06ft³
